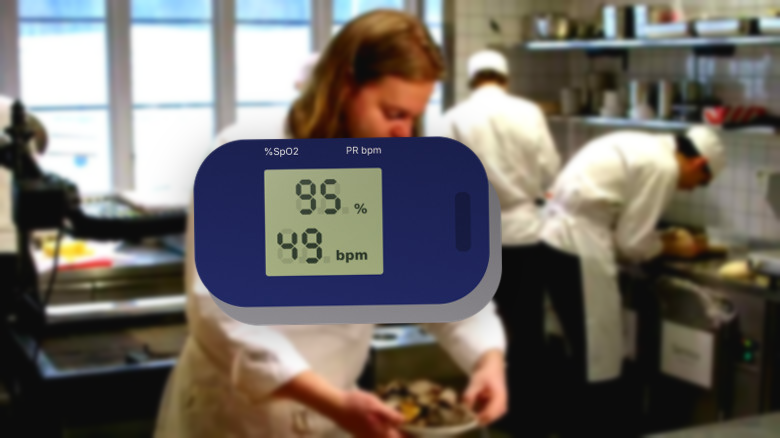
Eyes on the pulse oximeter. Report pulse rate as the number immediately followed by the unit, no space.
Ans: 49bpm
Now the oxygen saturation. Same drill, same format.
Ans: 95%
